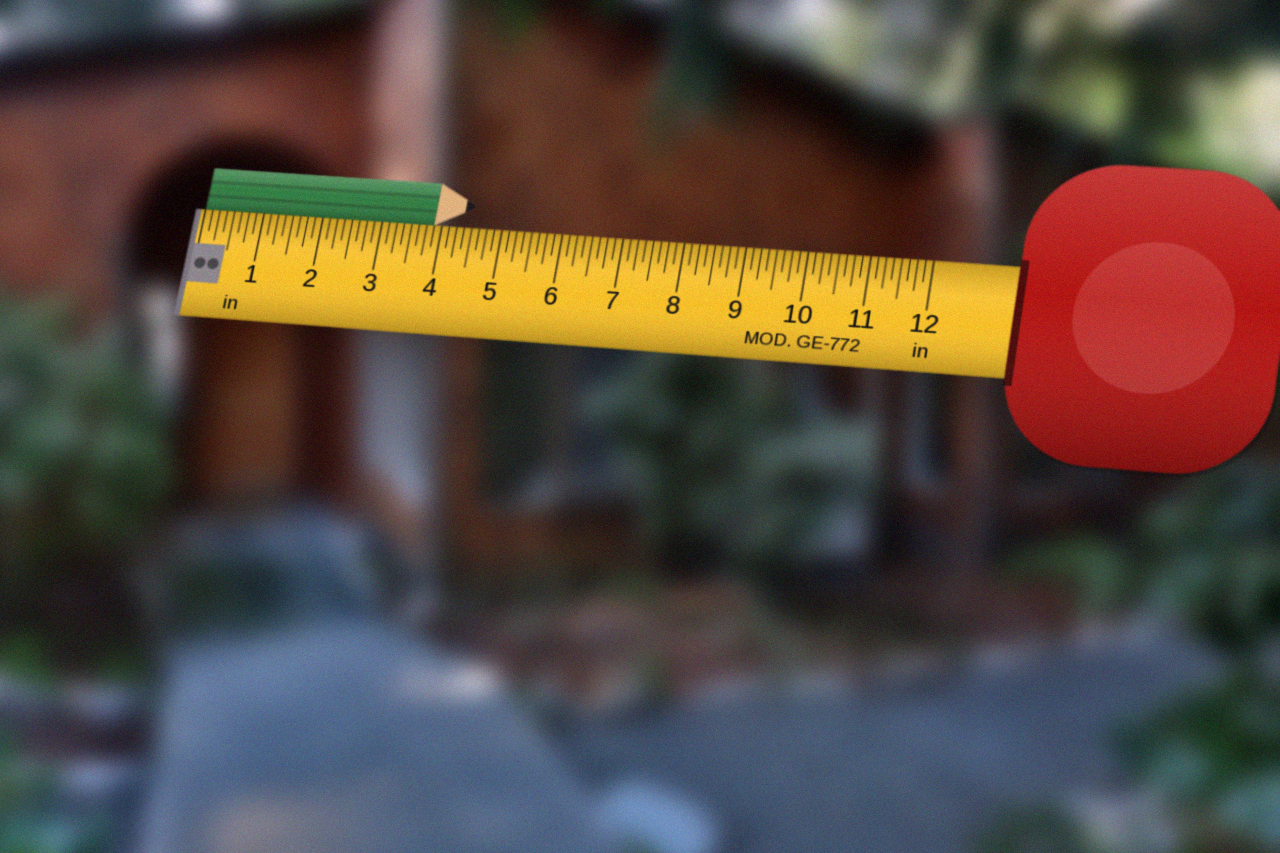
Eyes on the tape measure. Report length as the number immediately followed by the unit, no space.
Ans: 4.5in
